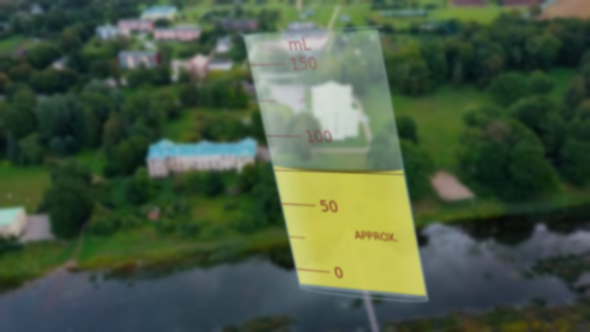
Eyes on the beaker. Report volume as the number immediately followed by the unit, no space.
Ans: 75mL
